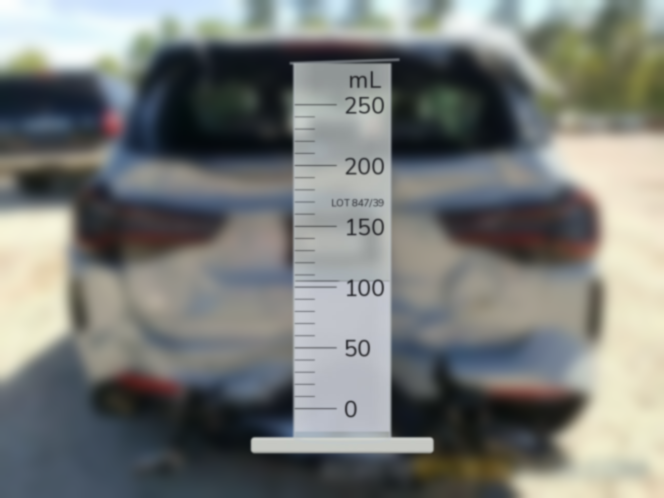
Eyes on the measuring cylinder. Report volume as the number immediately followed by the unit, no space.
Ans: 105mL
